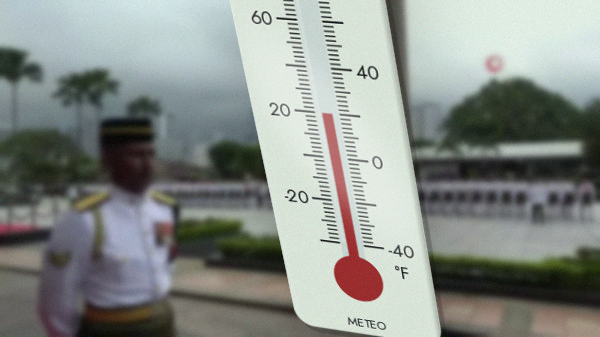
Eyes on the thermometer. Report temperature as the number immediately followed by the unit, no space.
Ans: 20°F
